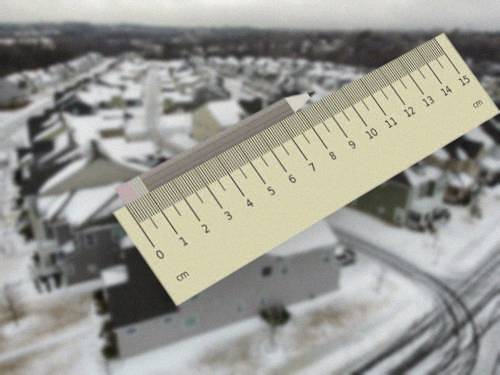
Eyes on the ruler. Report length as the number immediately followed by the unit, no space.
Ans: 9cm
